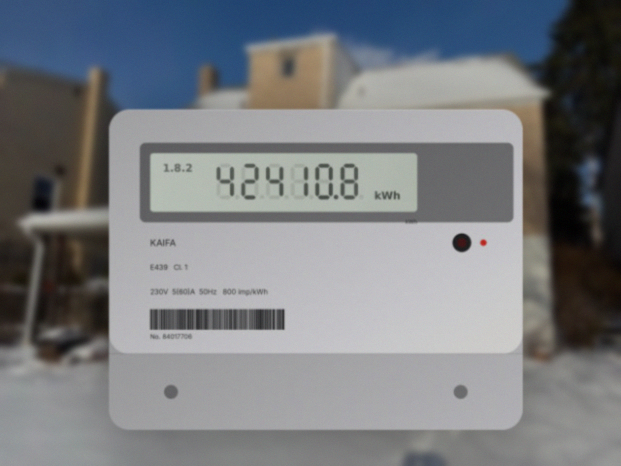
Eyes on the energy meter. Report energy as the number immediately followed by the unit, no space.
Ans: 42410.8kWh
